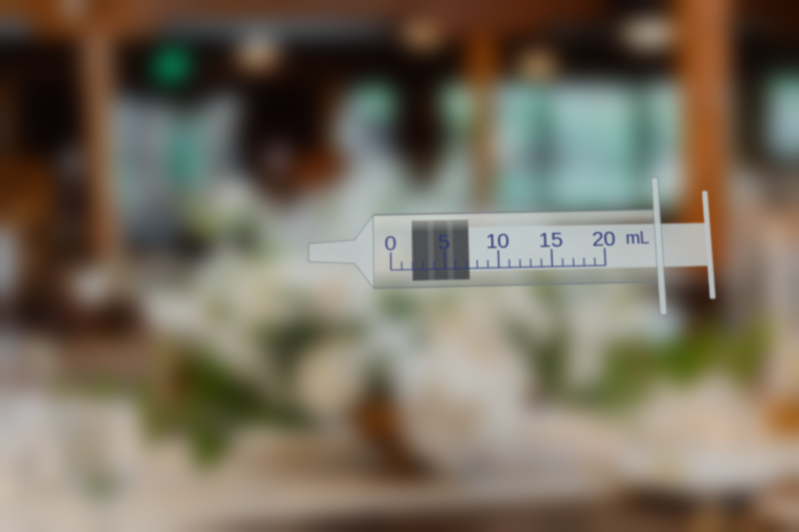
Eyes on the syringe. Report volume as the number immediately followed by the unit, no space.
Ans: 2mL
